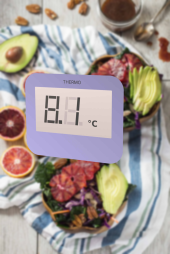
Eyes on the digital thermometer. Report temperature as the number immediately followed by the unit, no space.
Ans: 8.1°C
